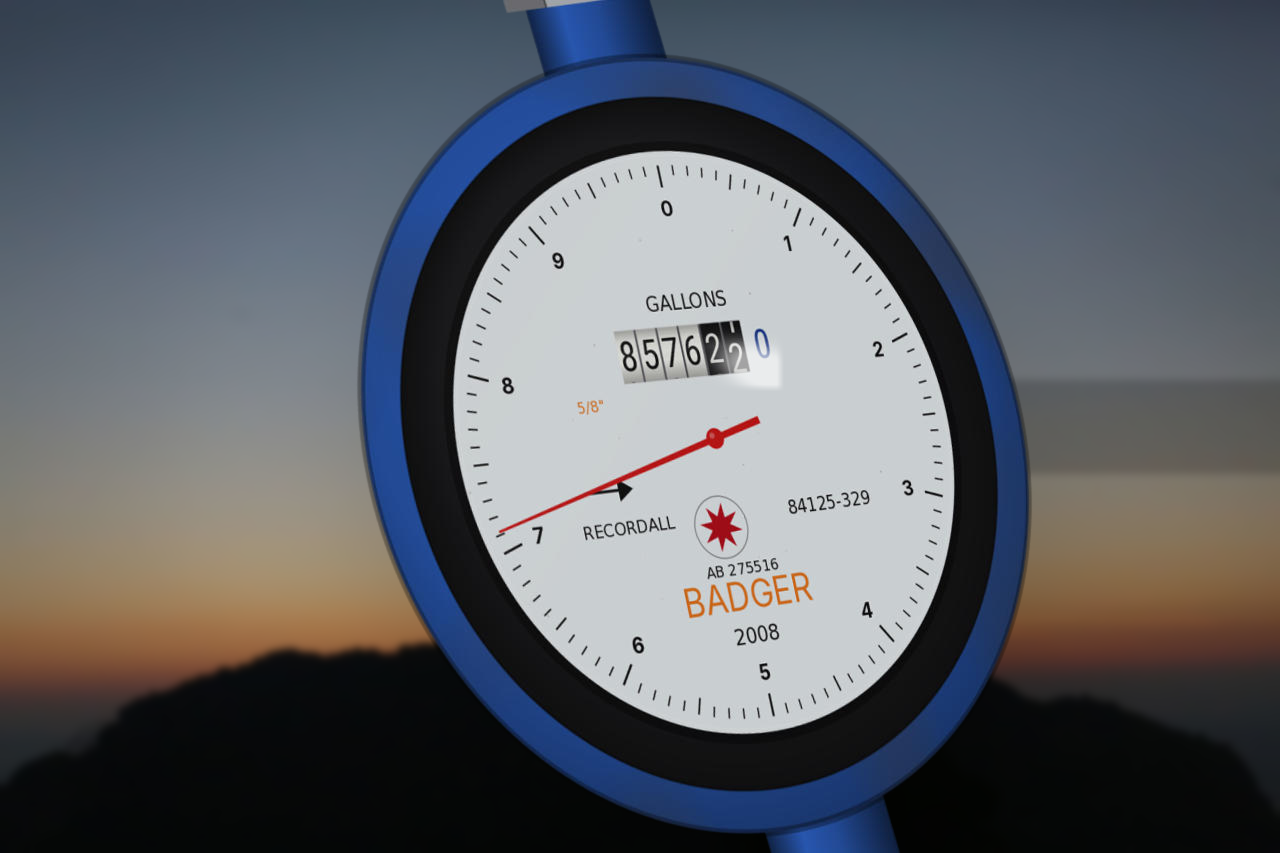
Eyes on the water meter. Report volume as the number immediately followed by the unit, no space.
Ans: 8576217.1gal
